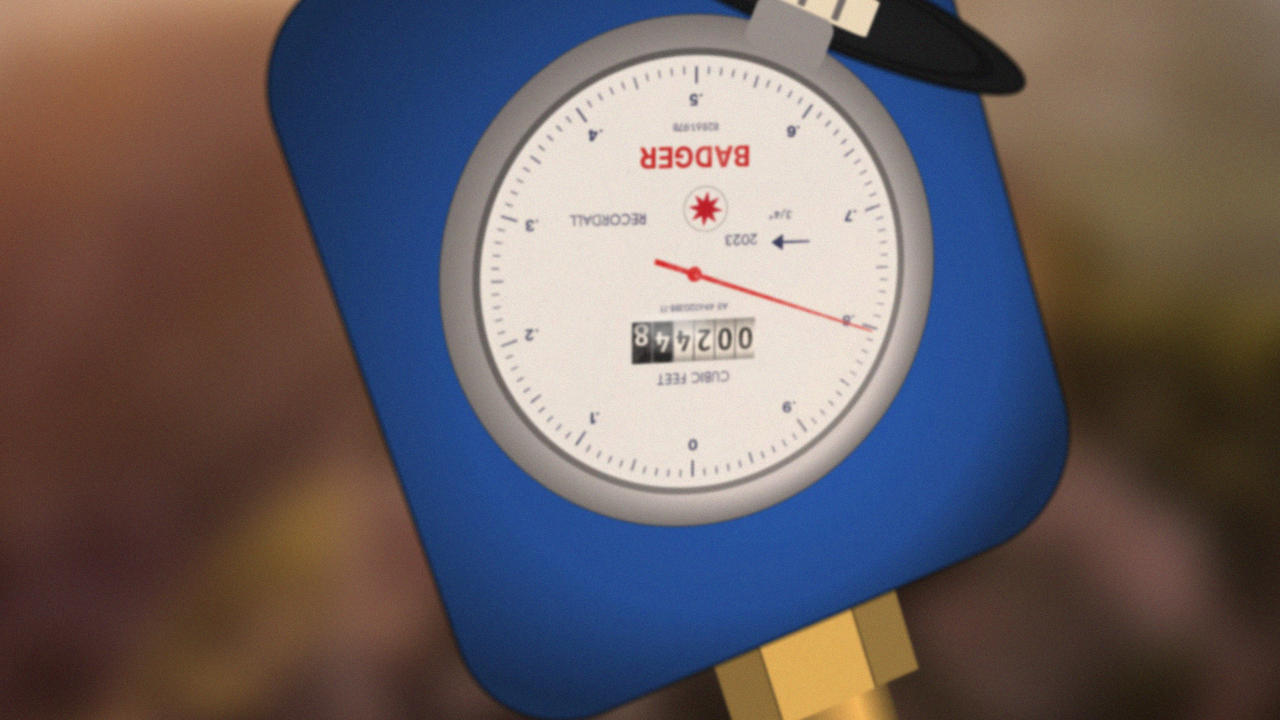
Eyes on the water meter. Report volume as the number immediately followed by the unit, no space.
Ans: 2447.80ft³
